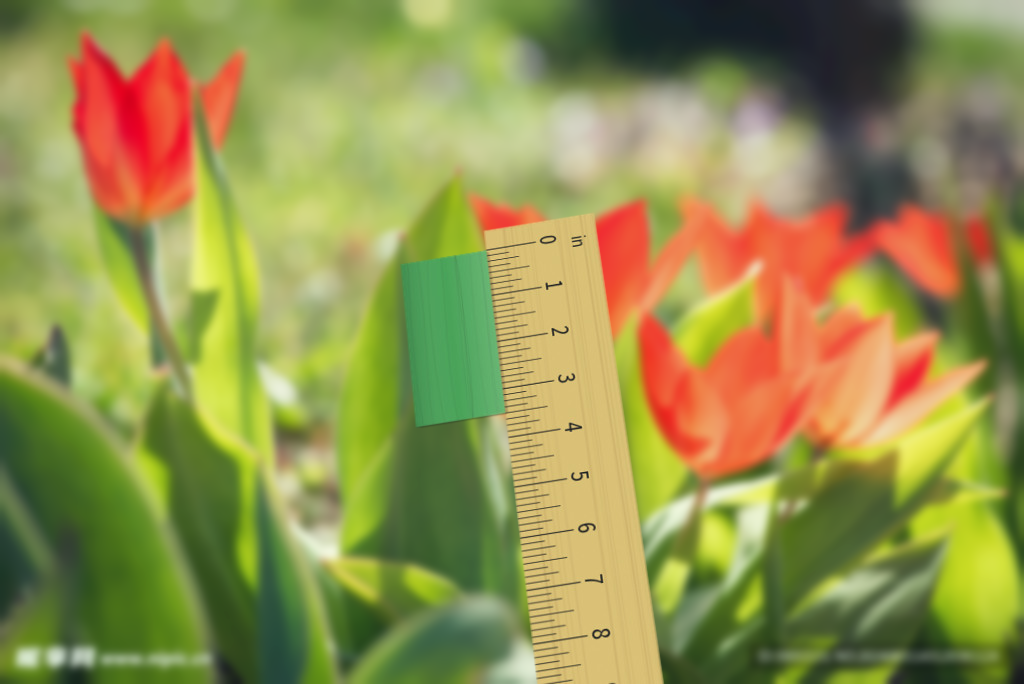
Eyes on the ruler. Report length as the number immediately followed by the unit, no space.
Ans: 3.5in
